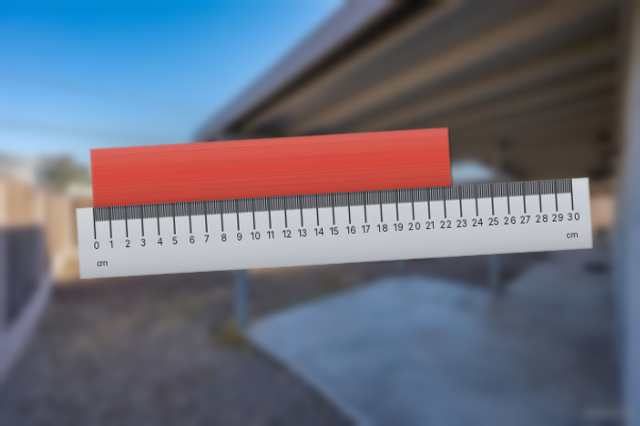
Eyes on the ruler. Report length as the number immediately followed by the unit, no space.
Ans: 22.5cm
